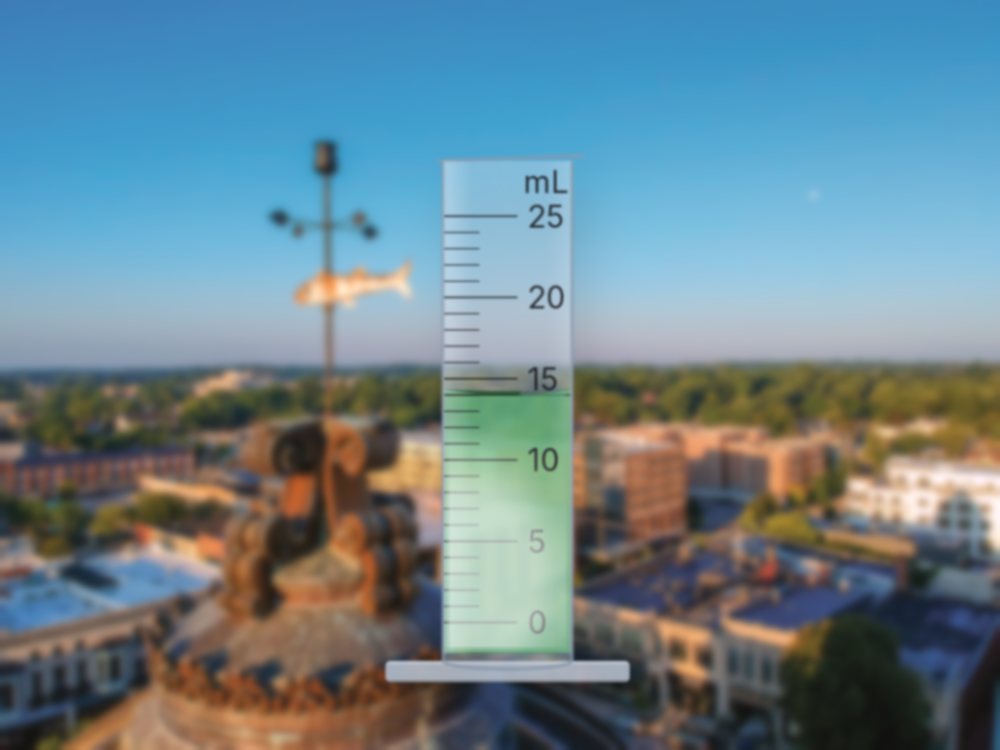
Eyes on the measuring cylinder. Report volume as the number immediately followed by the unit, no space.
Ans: 14mL
